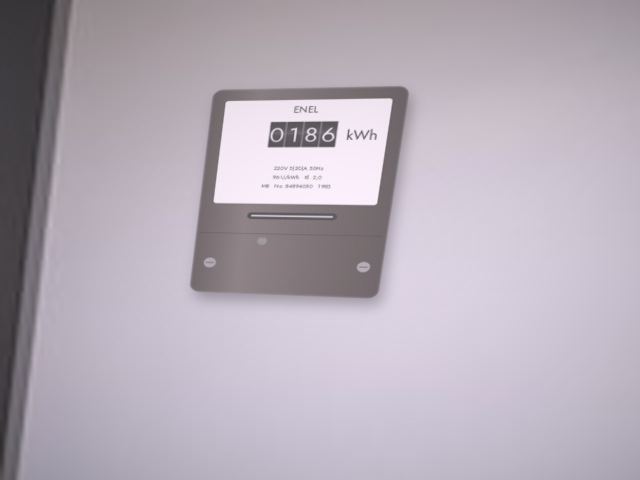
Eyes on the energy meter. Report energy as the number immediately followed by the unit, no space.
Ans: 186kWh
